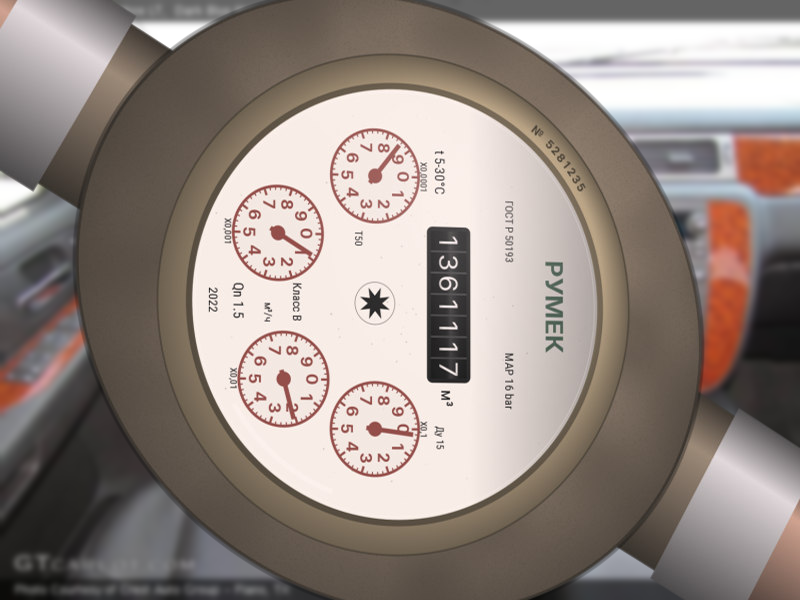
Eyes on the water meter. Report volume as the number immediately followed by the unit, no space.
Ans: 1361117.0208m³
